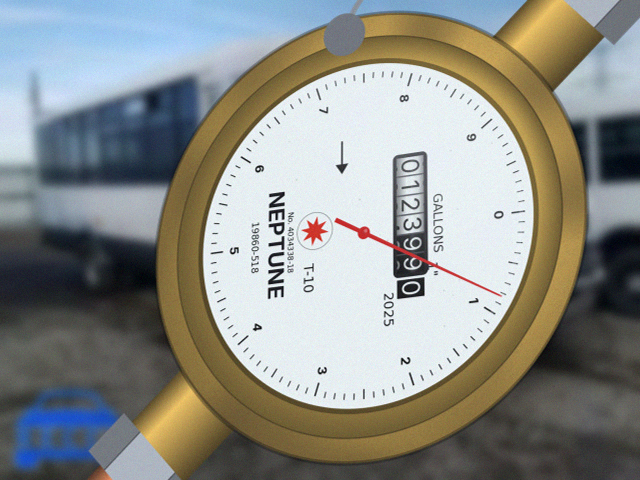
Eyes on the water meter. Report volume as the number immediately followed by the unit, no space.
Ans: 123990.8gal
